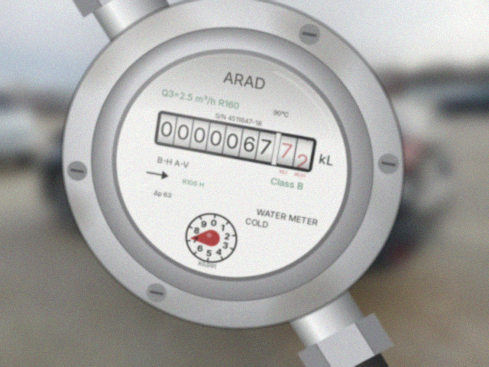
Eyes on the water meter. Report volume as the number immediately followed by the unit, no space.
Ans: 67.717kL
